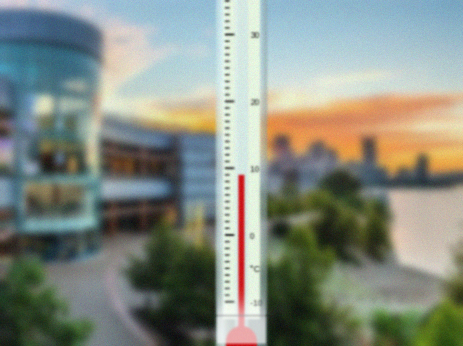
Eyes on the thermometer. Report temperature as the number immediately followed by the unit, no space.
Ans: 9°C
